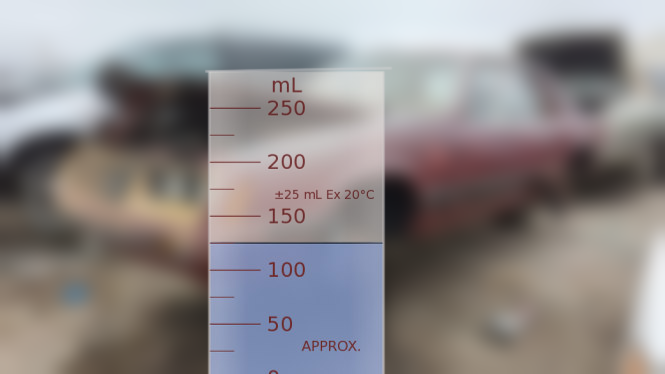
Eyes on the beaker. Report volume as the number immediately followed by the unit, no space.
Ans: 125mL
